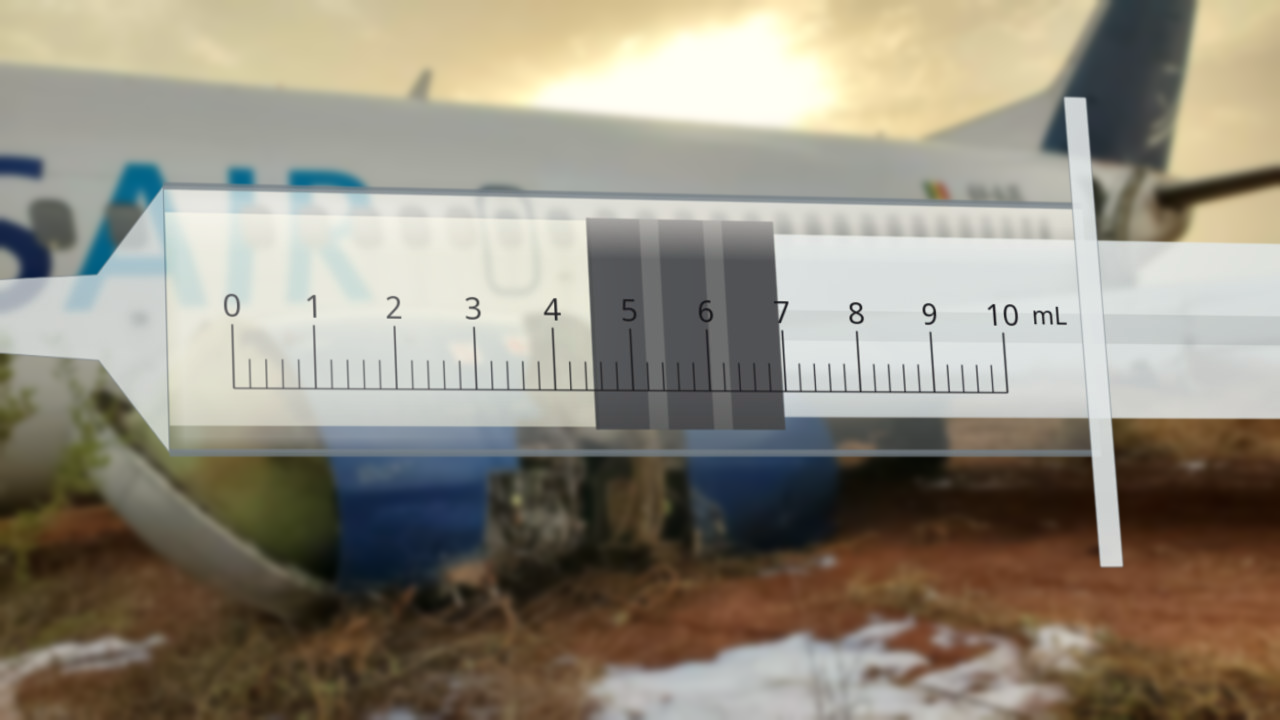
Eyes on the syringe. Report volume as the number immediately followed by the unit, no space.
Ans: 4.5mL
